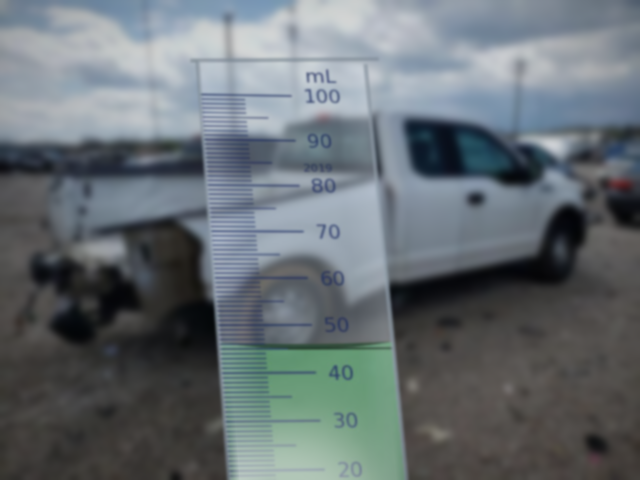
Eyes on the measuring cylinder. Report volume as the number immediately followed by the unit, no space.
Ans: 45mL
